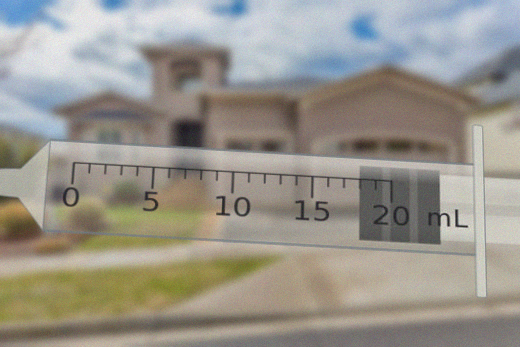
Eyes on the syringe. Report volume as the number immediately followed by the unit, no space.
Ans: 18mL
